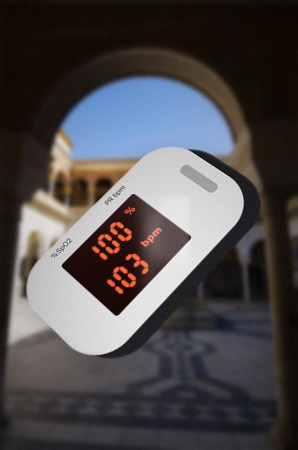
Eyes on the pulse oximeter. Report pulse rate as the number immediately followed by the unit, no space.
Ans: 103bpm
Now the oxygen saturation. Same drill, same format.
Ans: 100%
